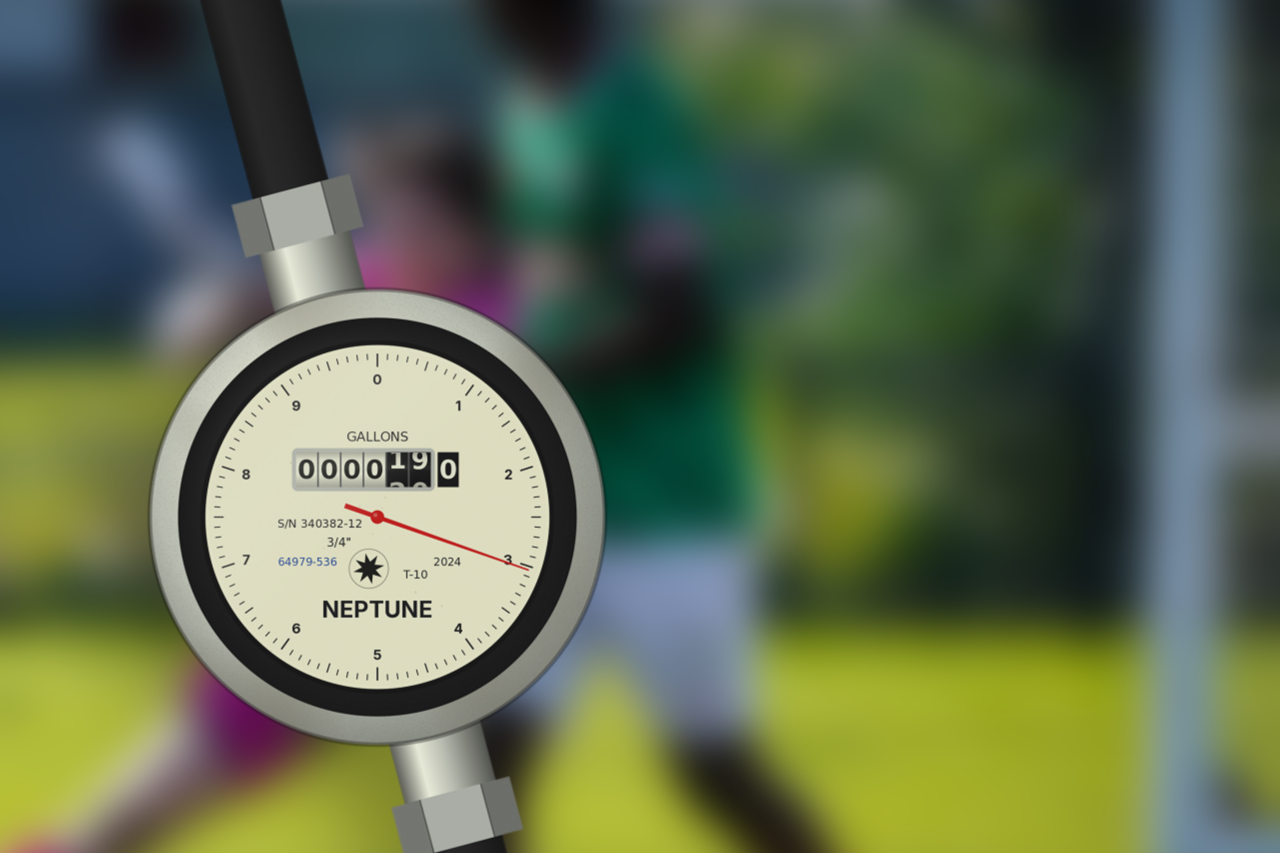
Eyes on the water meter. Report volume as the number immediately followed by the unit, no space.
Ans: 193.0gal
